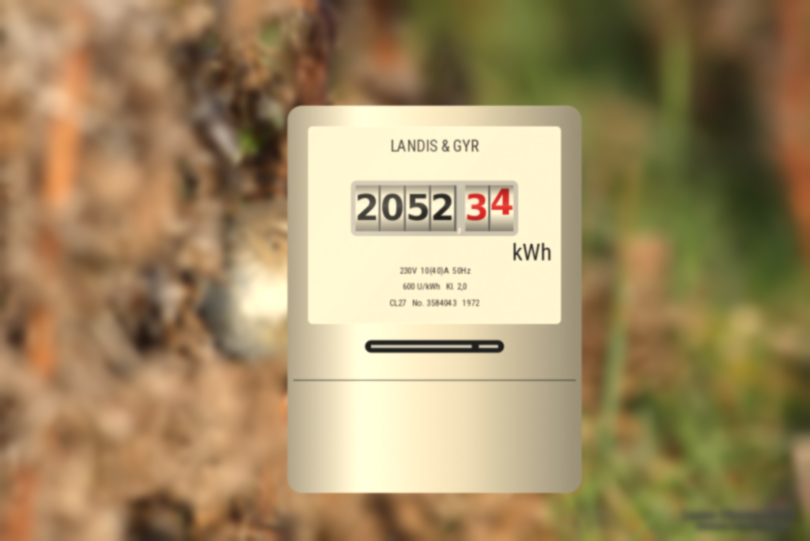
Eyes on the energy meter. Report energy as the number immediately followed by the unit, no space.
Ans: 2052.34kWh
